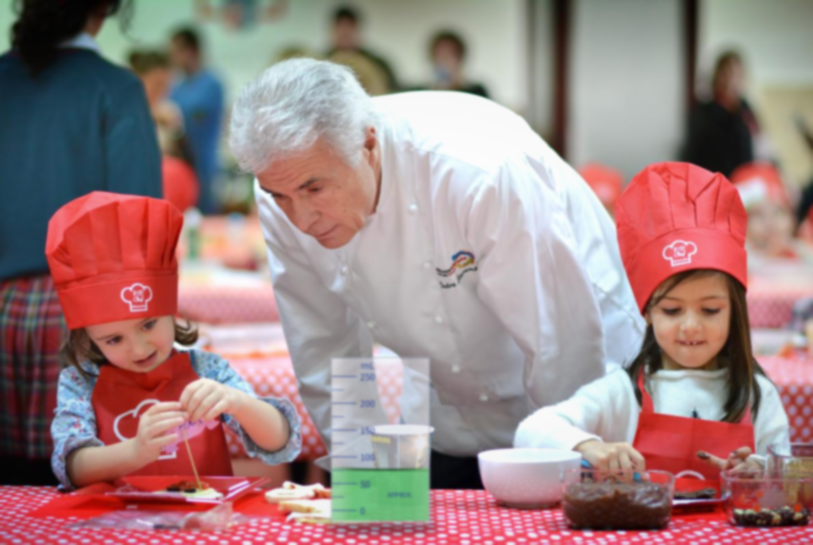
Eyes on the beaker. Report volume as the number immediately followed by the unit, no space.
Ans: 75mL
